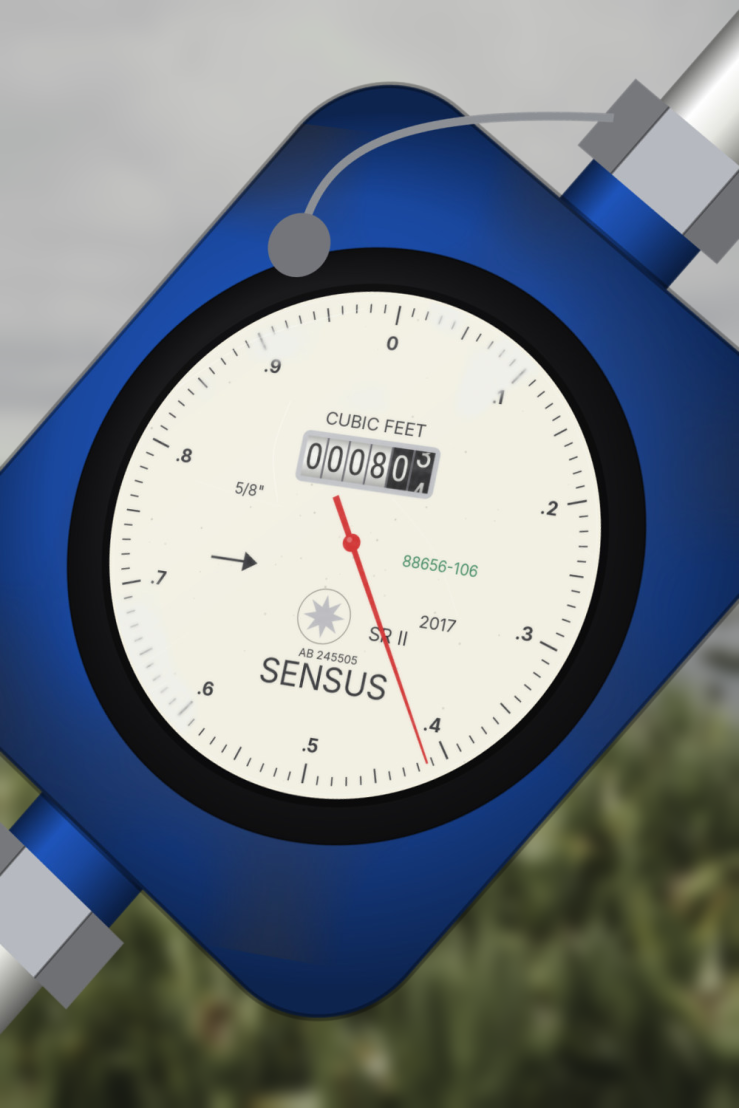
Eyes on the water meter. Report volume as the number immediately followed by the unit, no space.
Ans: 803.41ft³
